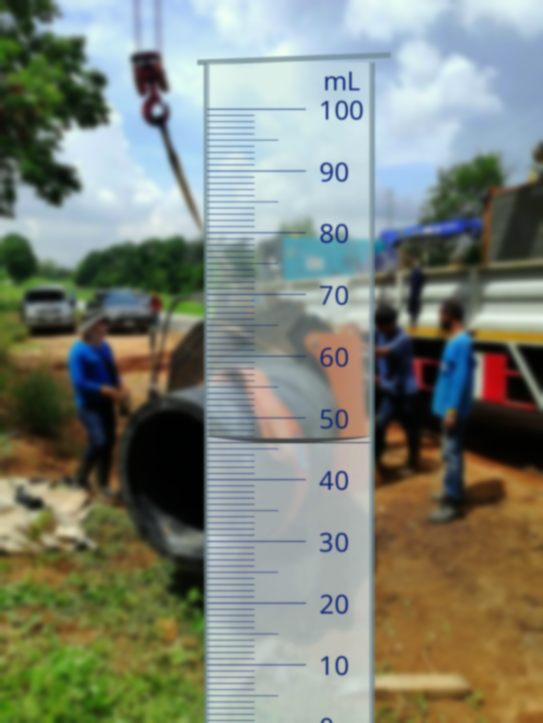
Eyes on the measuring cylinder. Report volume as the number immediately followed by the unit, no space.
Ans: 46mL
